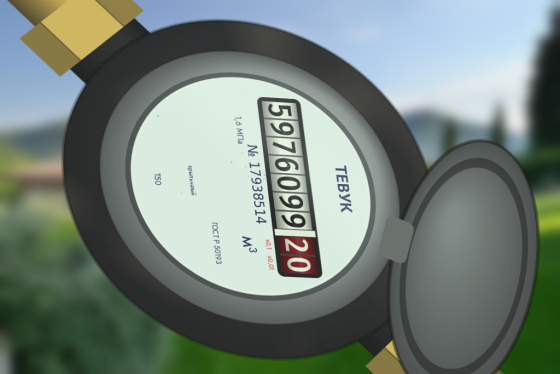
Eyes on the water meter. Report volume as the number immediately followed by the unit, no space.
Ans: 5976099.20m³
